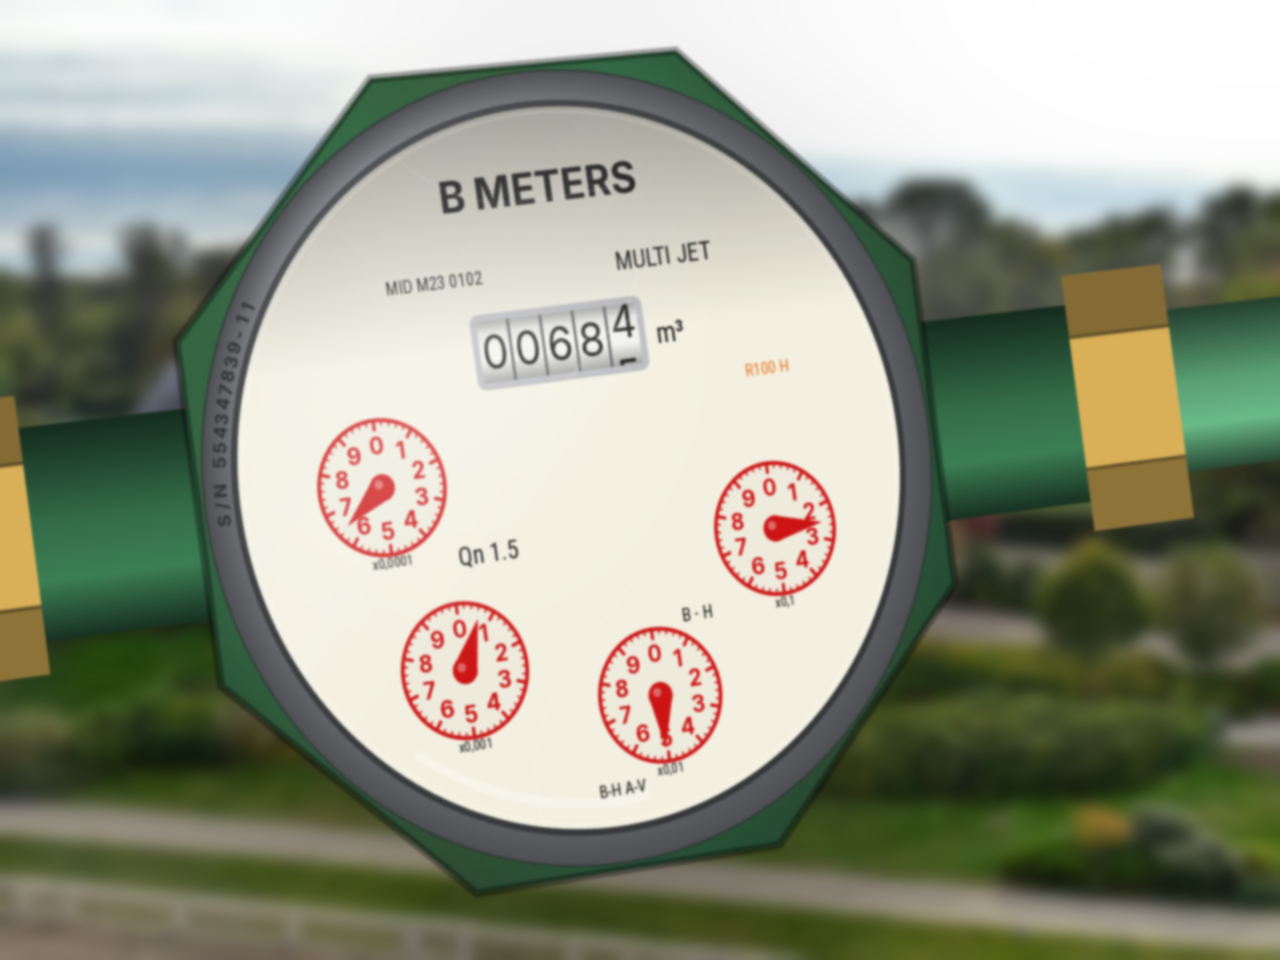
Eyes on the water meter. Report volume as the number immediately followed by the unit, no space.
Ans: 684.2506m³
